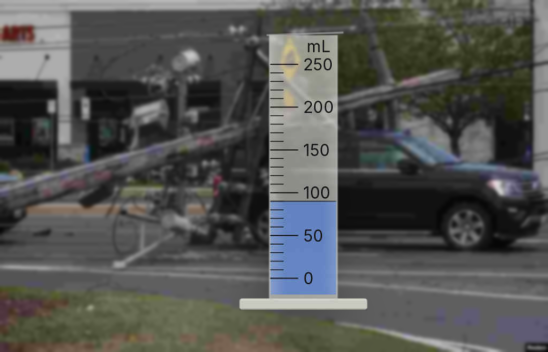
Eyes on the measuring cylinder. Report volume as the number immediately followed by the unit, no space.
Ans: 90mL
